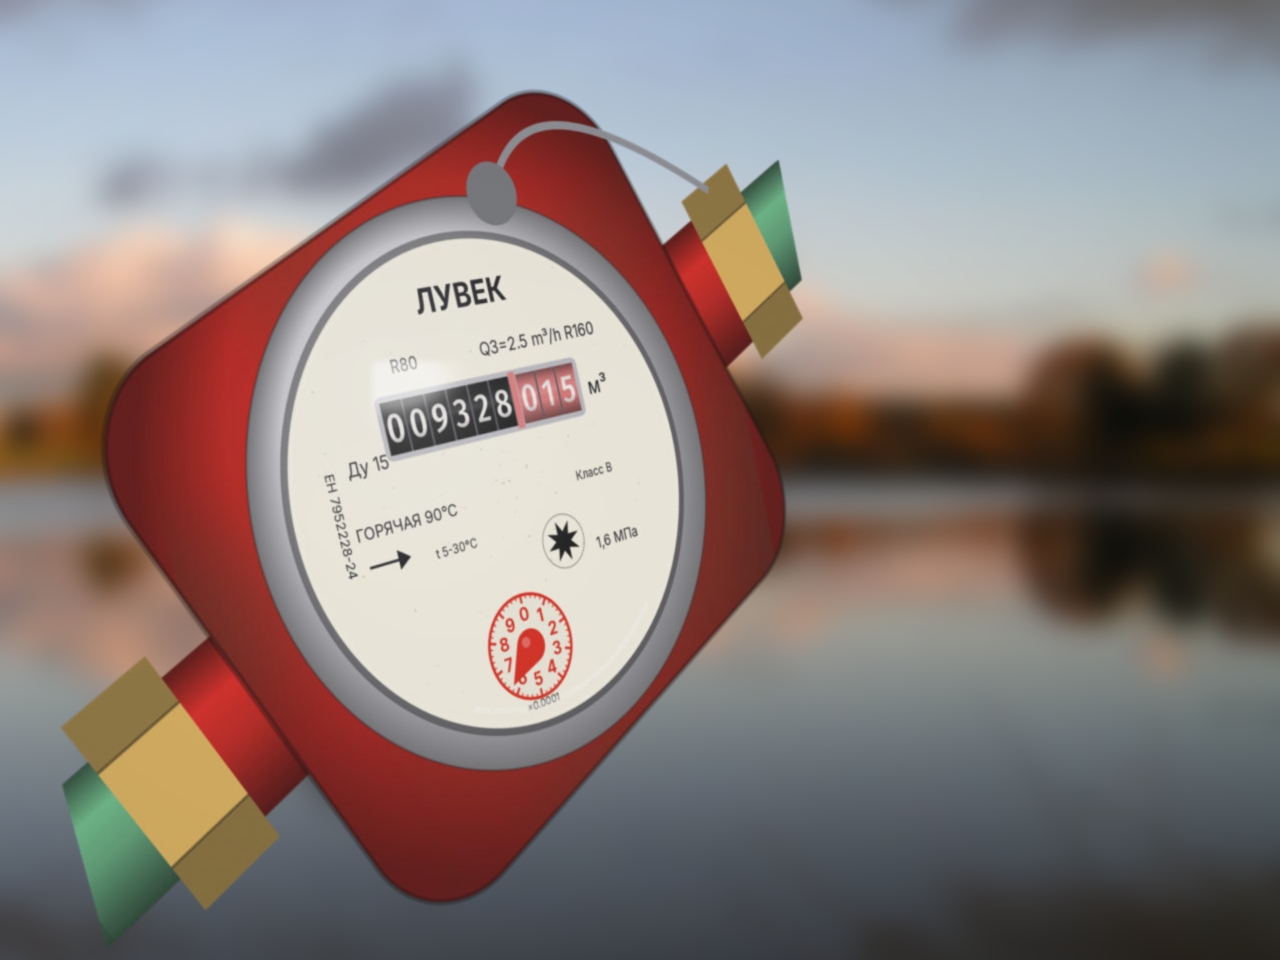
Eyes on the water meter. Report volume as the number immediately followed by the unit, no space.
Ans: 9328.0156m³
